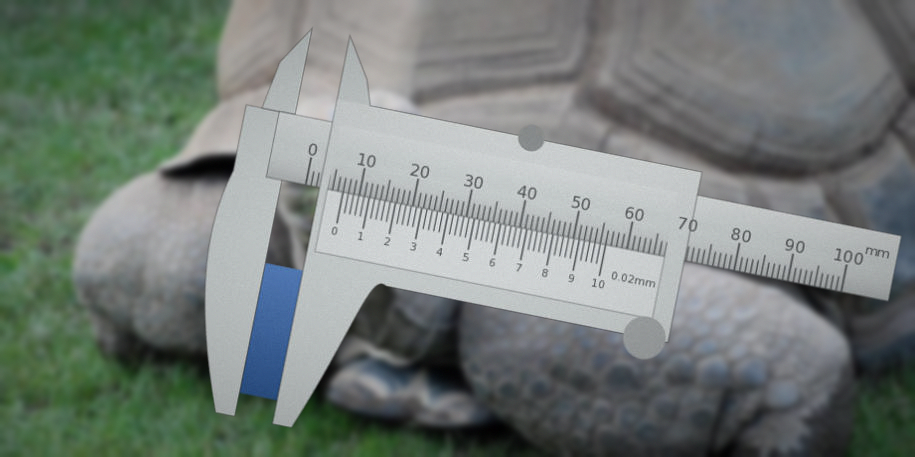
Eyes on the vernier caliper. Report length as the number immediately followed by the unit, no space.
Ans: 7.0mm
